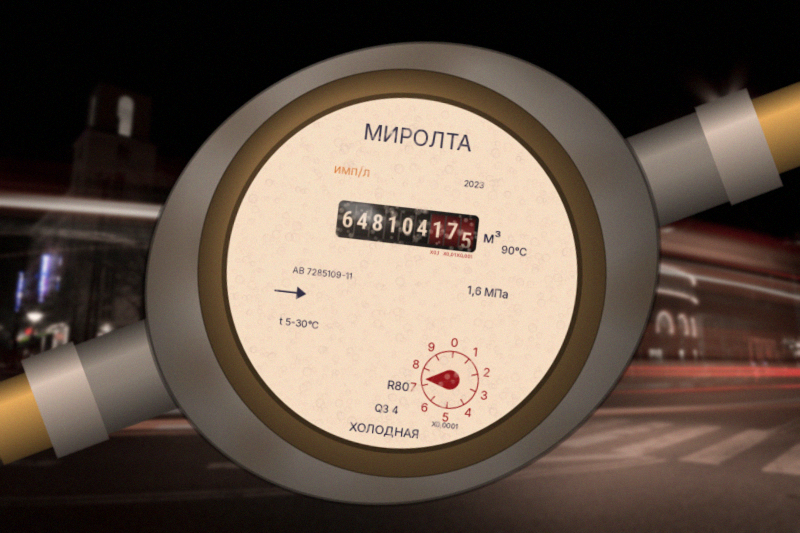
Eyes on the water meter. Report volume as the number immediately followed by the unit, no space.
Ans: 648104.1747m³
